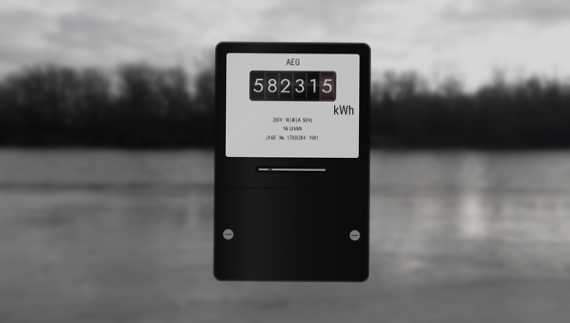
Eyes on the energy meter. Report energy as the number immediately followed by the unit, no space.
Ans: 58231.5kWh
